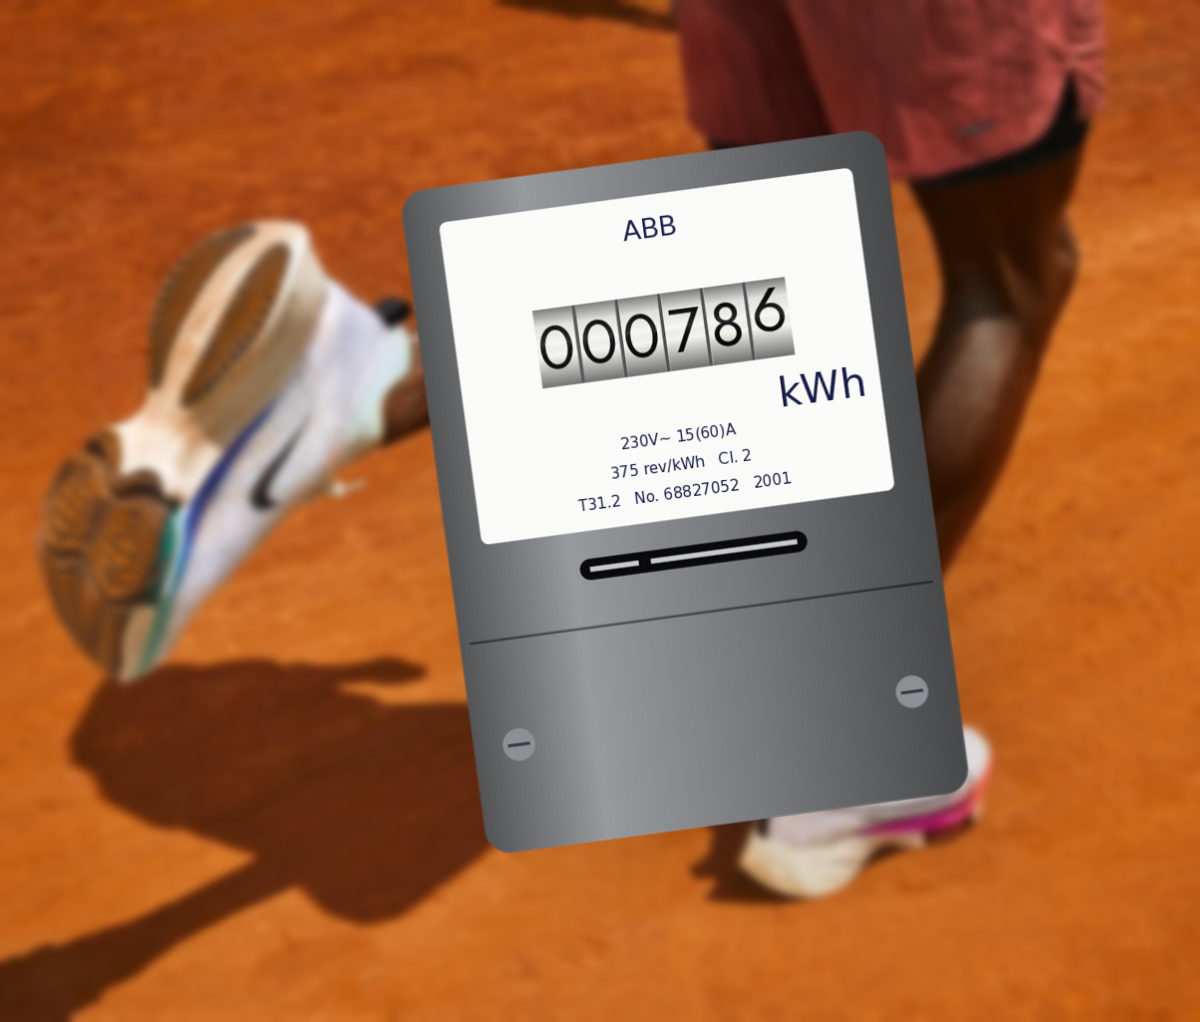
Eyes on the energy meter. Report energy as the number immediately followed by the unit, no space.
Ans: 786kWh
